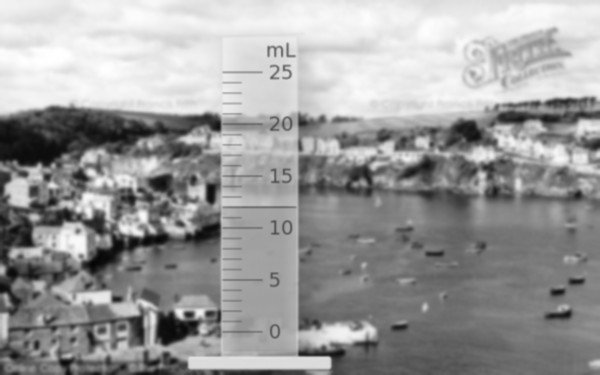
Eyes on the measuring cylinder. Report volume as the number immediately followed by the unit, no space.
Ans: 12mL
